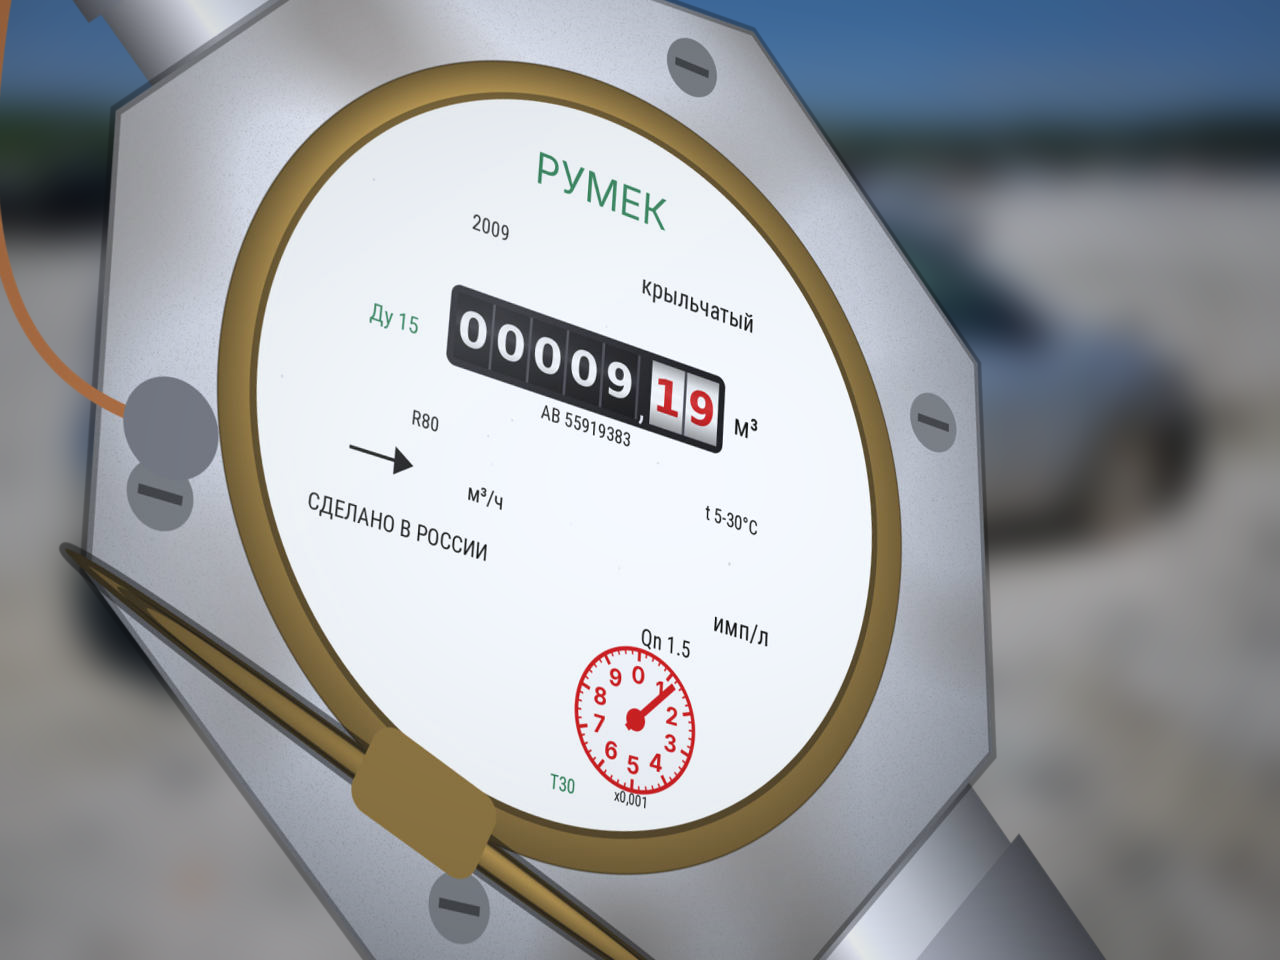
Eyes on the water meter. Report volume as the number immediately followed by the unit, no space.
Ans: 9.191m³
